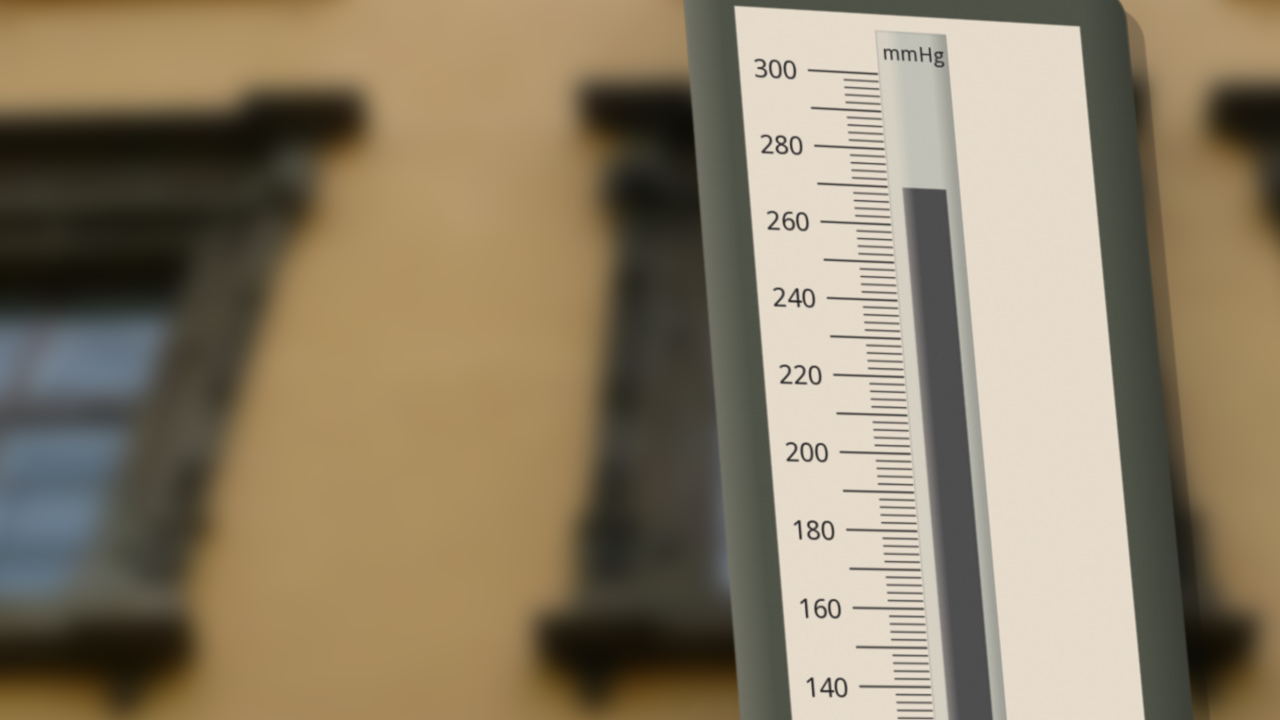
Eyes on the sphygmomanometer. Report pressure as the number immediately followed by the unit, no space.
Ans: 270mmHg
